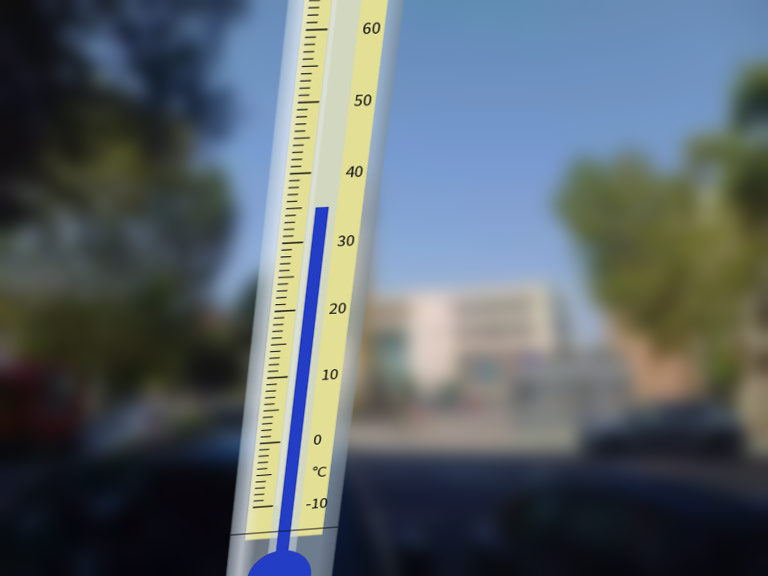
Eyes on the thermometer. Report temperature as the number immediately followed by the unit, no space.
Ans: 35°C
